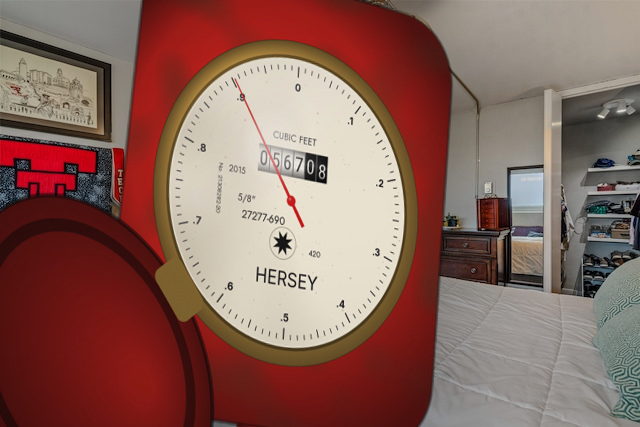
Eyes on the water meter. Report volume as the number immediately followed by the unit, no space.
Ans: 56707.90ft³
